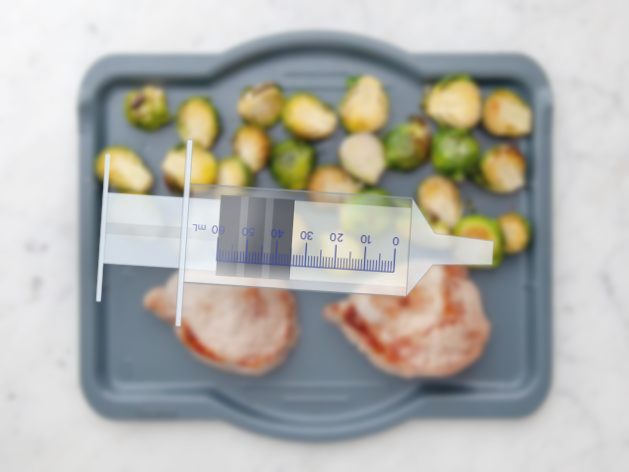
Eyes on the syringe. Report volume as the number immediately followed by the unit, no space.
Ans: 35mL
